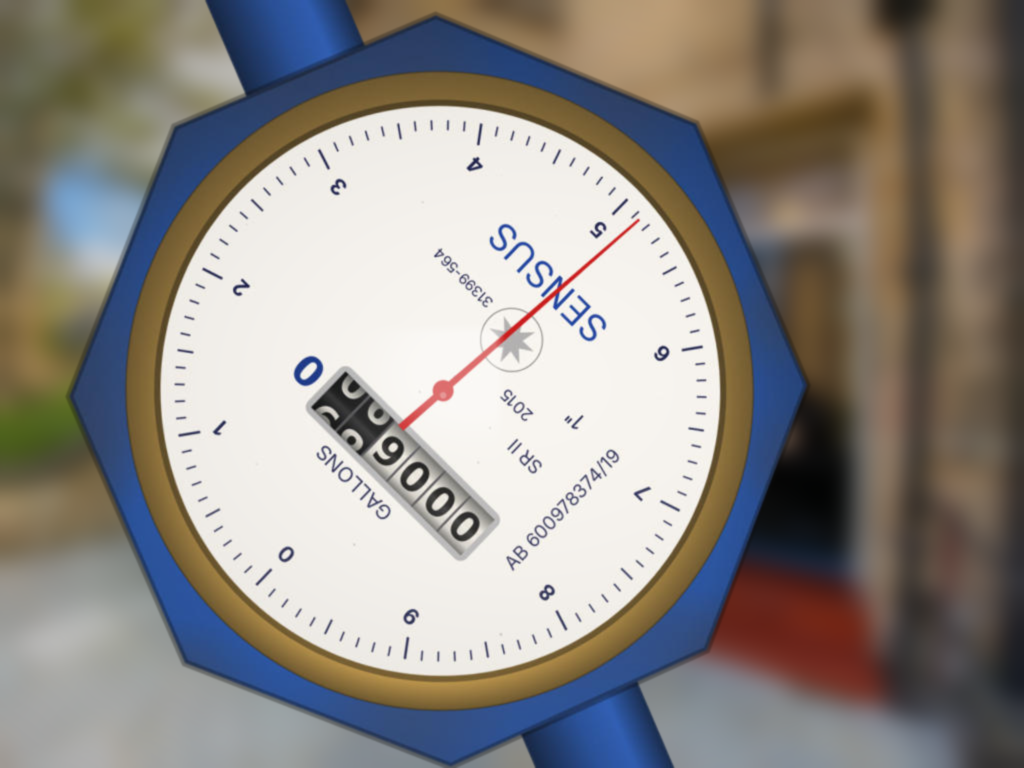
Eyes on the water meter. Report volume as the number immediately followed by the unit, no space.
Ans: 6895.1gal
